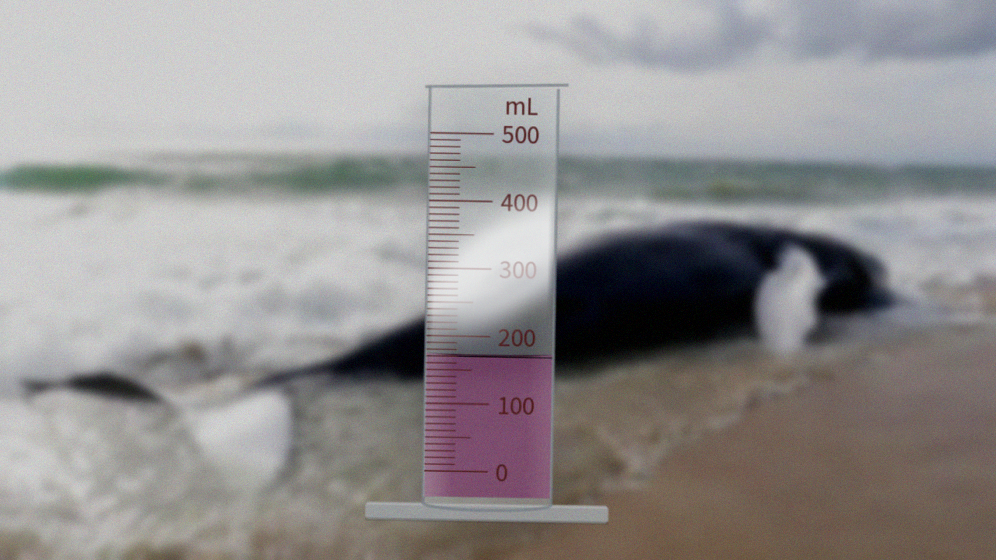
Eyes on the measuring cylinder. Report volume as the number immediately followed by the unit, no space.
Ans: 170mL
